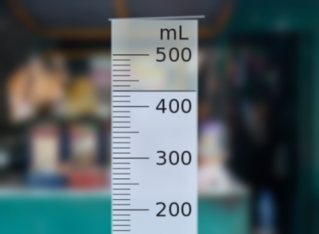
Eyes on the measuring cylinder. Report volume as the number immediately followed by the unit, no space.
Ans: 430mL
